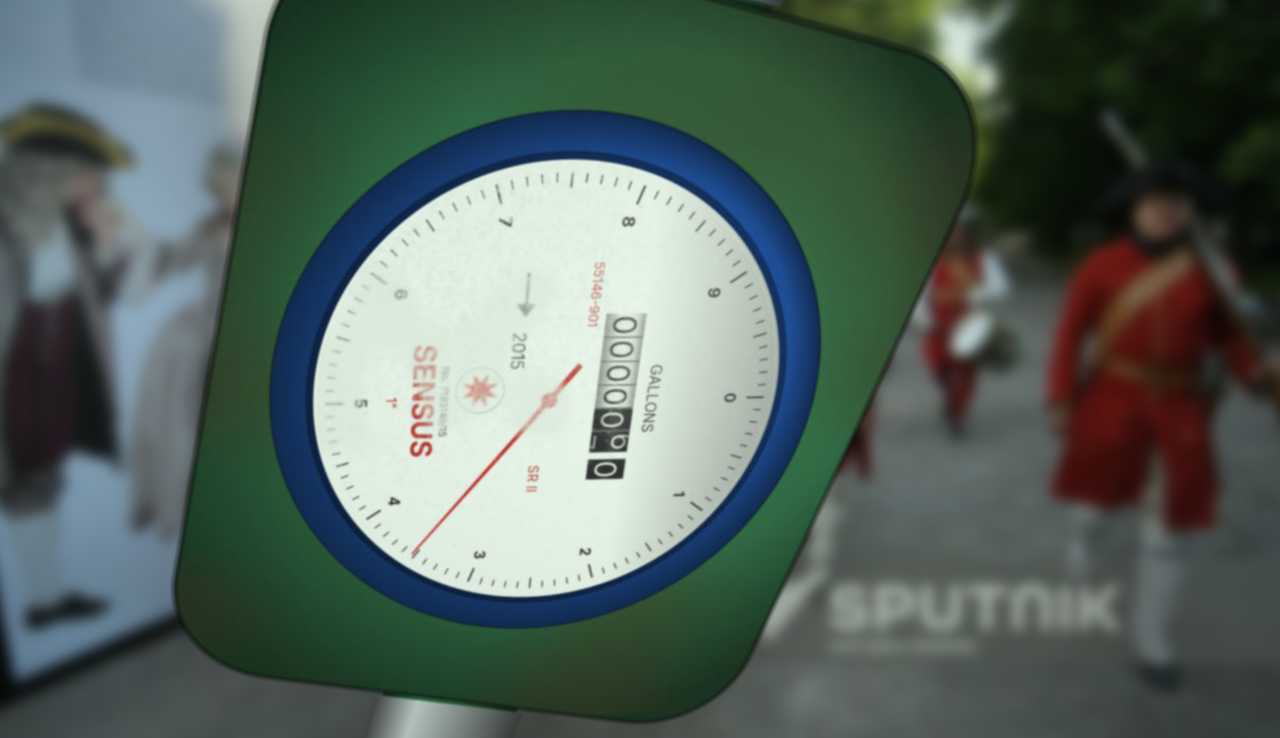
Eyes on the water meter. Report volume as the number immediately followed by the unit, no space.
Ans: 63.5gal
